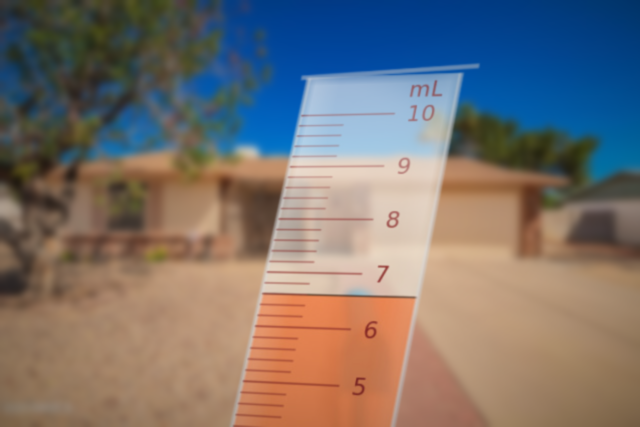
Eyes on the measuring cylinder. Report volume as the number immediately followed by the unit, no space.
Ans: 6.6mL
